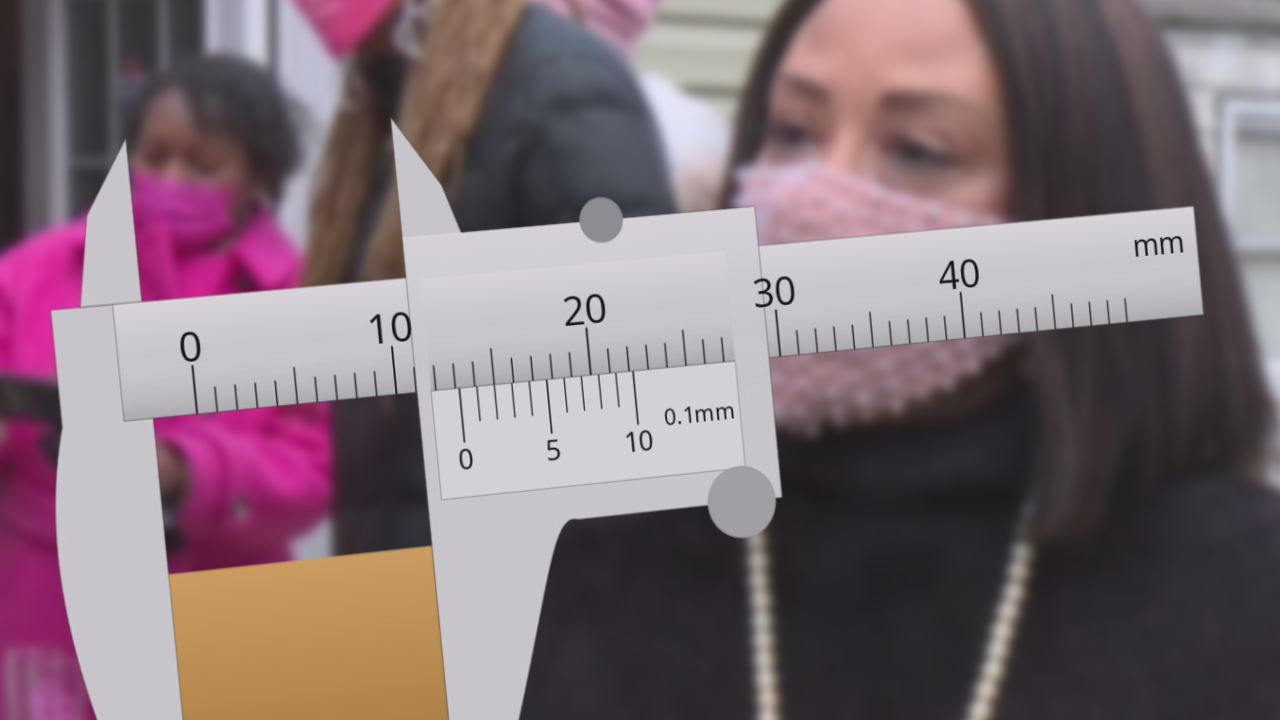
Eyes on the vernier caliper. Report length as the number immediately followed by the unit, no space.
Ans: 13.2mm
